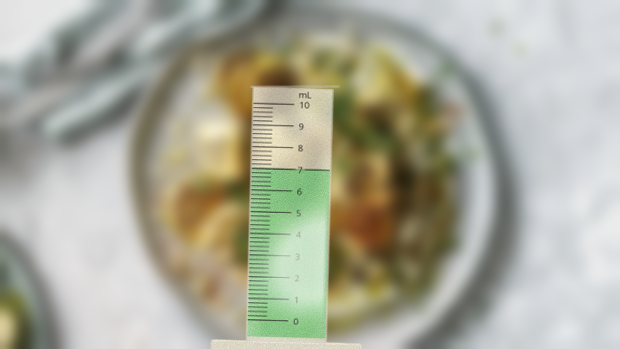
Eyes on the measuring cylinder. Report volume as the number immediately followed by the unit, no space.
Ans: 7mL
